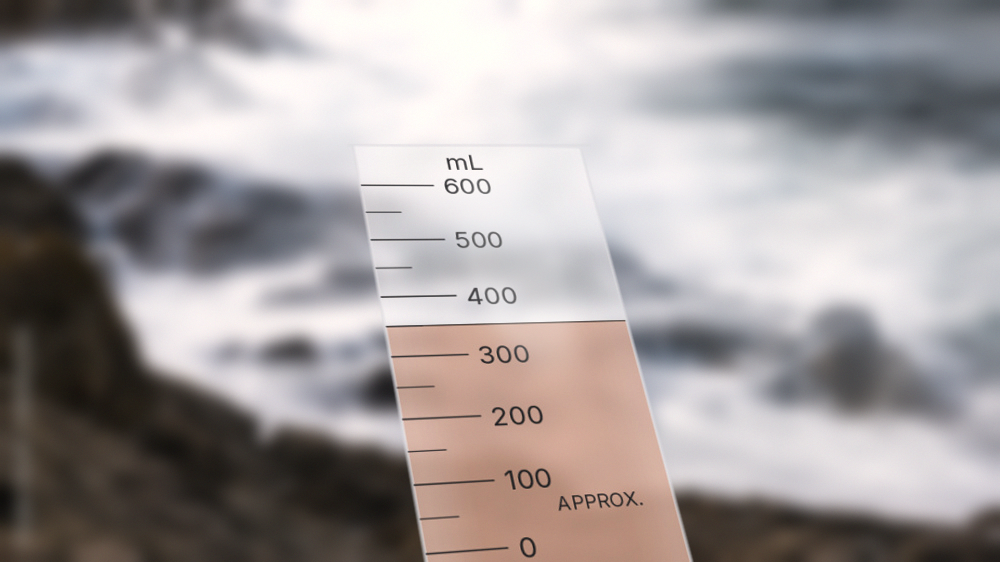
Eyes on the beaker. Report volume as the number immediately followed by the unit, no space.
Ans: 350mL
